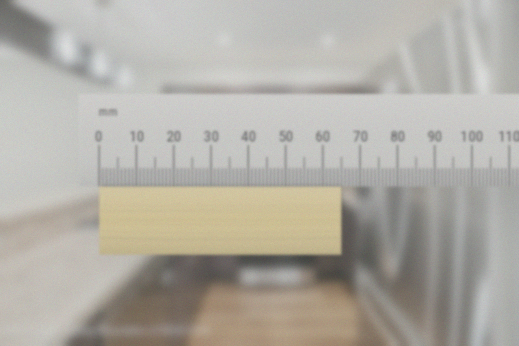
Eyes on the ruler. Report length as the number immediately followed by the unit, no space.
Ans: 65mm
